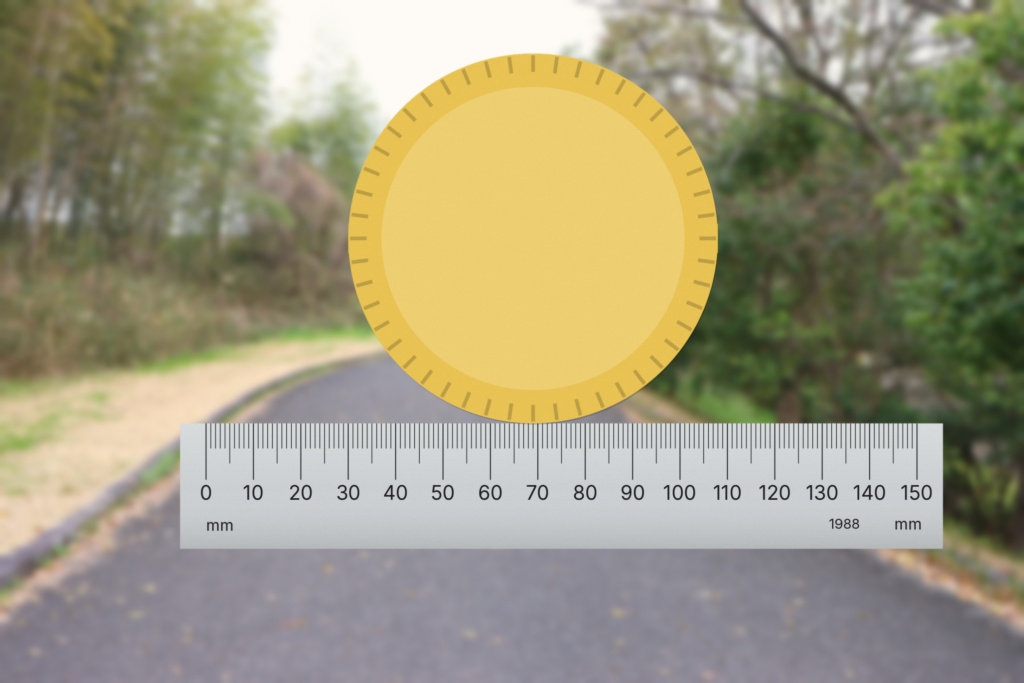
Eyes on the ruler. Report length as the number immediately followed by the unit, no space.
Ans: 78mm
